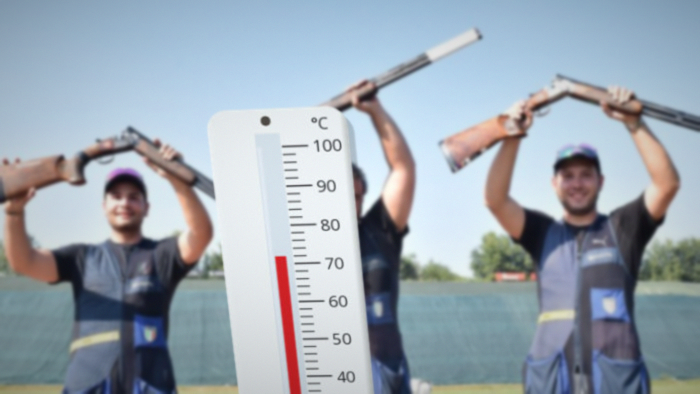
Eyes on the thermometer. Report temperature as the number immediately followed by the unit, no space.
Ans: 72°C
